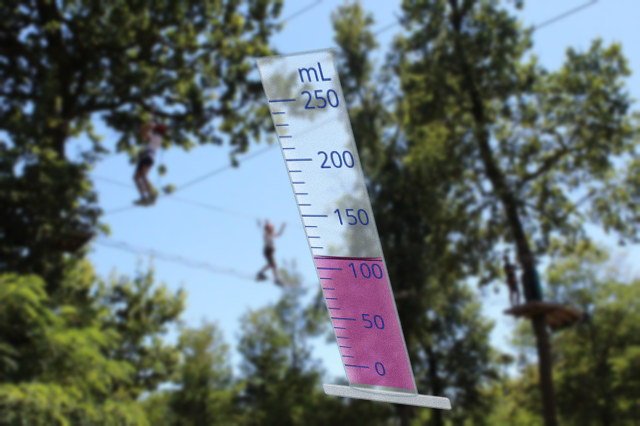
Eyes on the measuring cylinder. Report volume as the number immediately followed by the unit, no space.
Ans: 110mL
